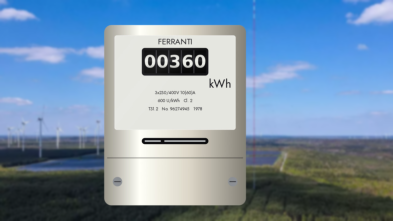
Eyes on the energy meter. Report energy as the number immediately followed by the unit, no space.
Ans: 360kWh
